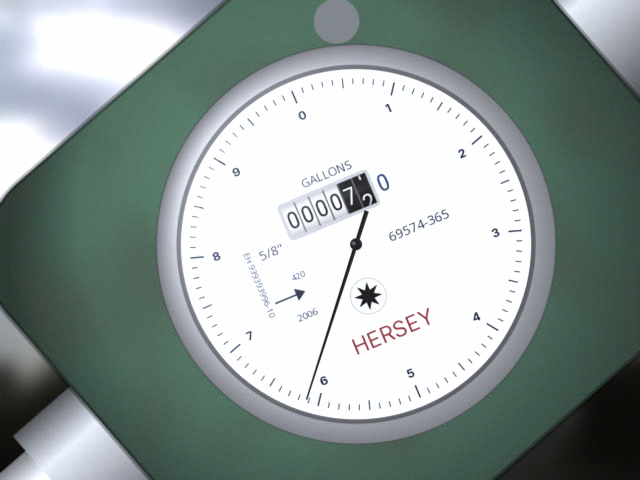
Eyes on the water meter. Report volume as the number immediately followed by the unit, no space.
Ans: 716.1gal
